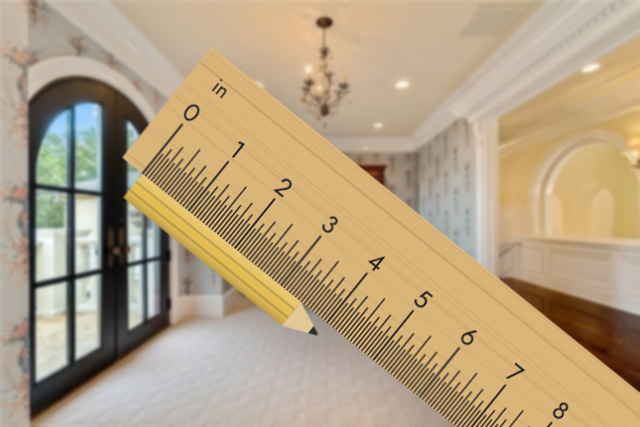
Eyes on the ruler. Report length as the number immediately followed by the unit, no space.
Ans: 4in
